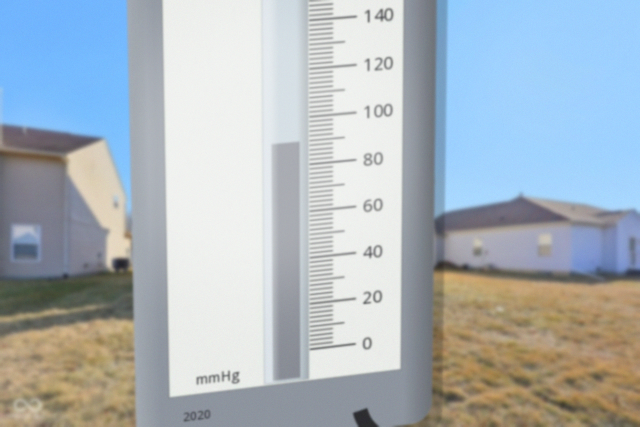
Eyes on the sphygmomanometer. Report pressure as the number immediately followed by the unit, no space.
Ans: 90mmHg
